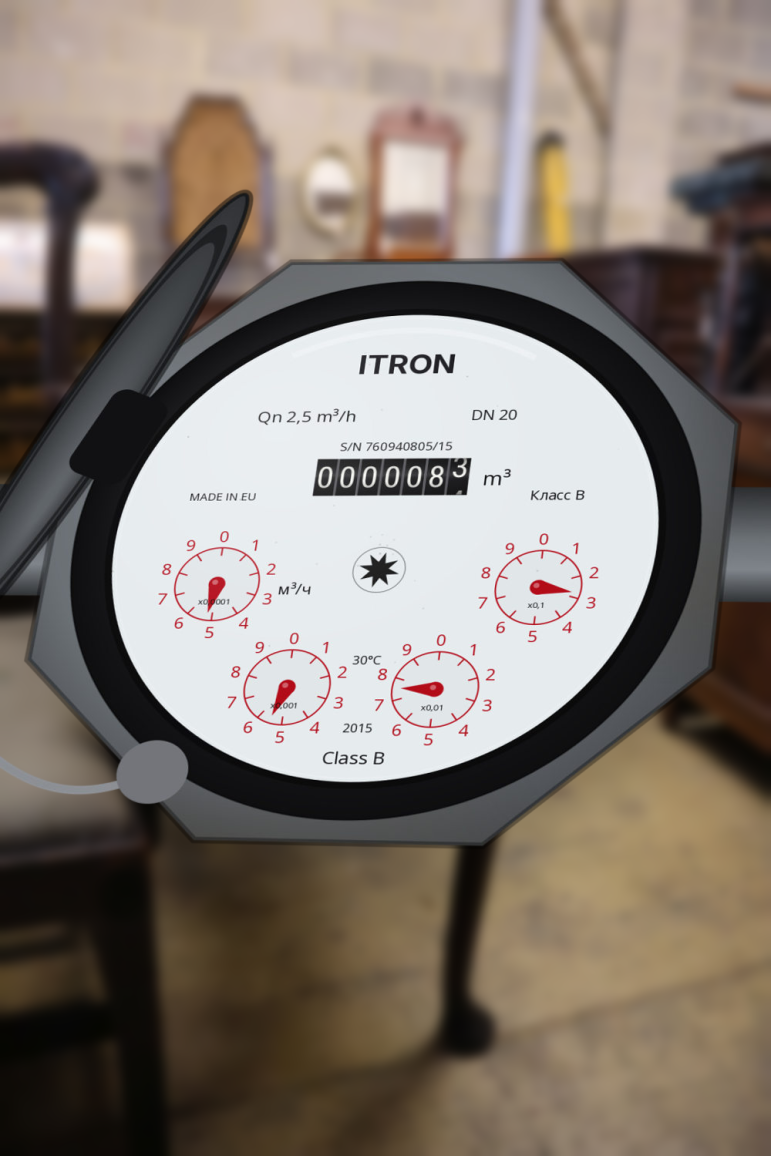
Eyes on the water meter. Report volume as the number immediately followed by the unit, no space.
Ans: 83.2755m³
